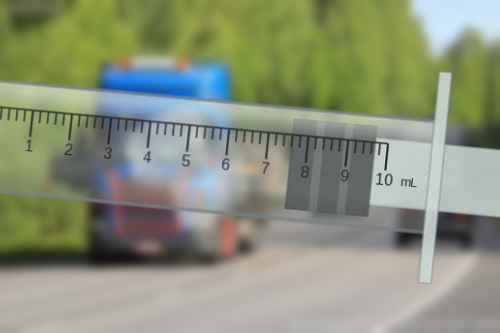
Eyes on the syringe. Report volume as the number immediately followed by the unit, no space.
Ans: 7.6mL
